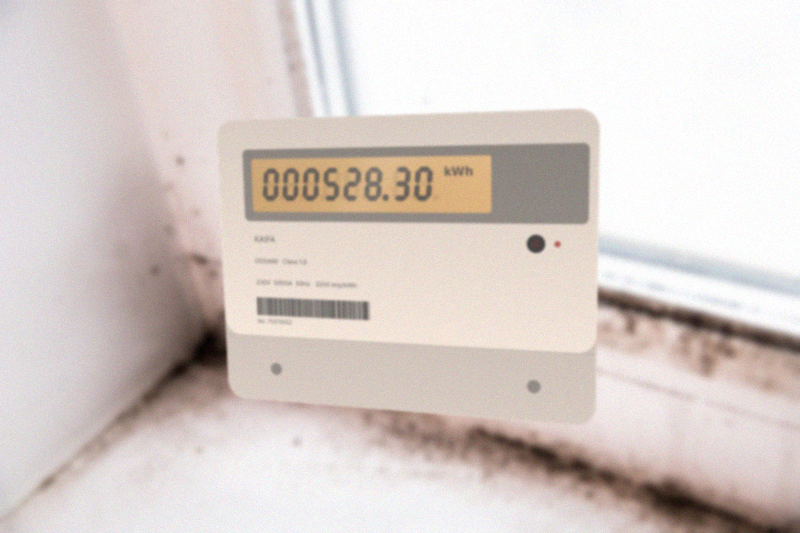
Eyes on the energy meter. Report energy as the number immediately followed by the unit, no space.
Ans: 528.30kWh
